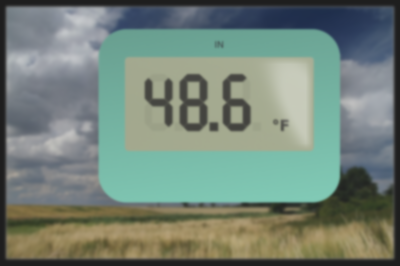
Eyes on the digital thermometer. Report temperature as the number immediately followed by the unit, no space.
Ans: 48.6°F
